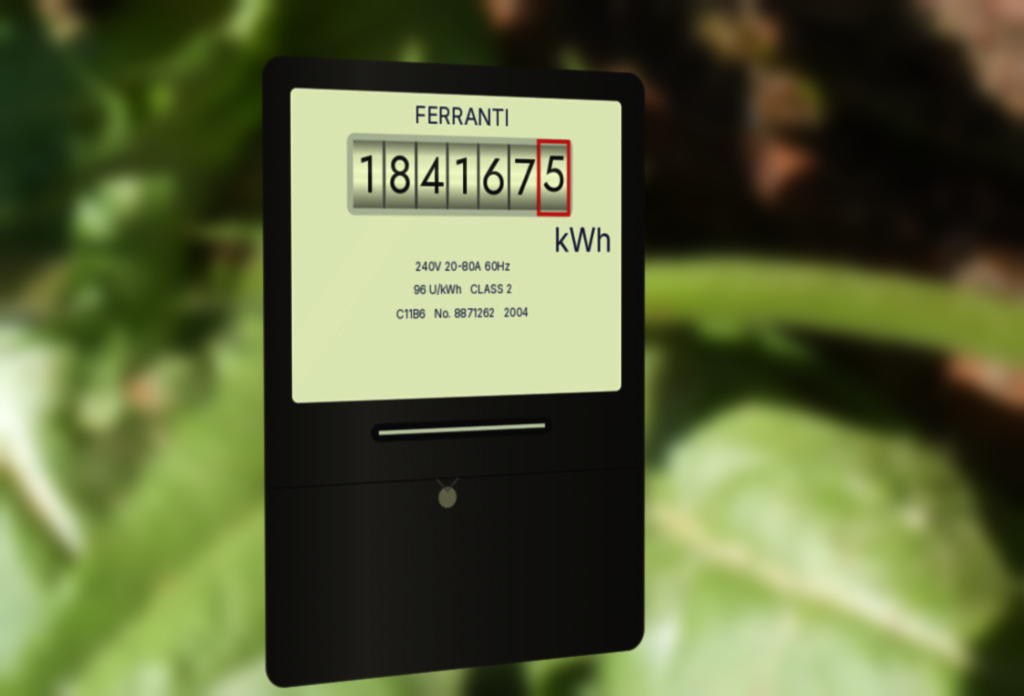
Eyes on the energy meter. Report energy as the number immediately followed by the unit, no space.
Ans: 184167.5kWh
